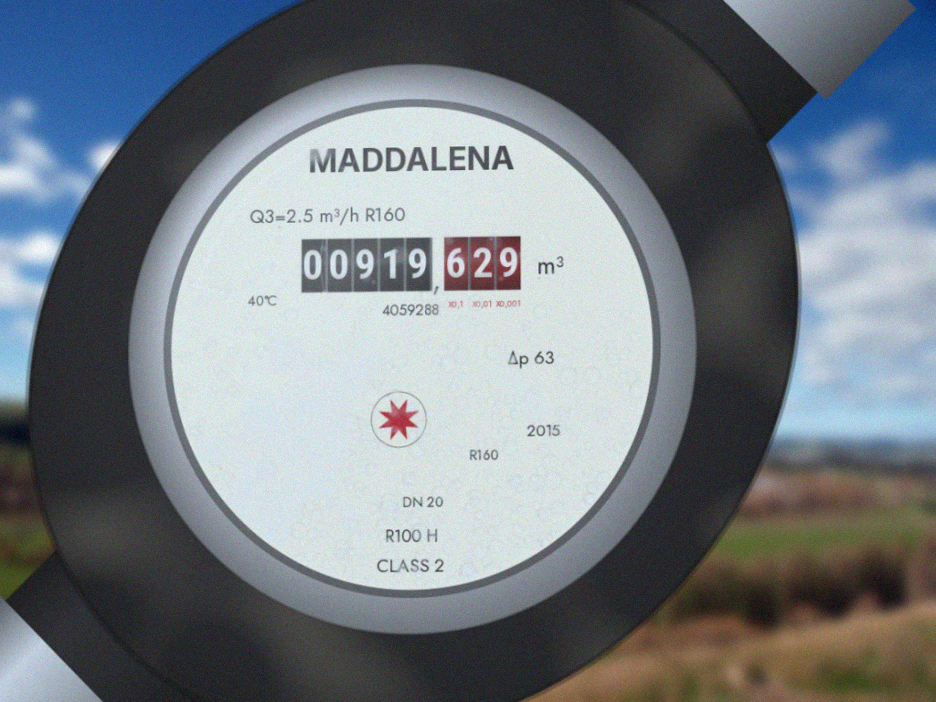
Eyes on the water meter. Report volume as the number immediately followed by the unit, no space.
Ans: 919.629m³
